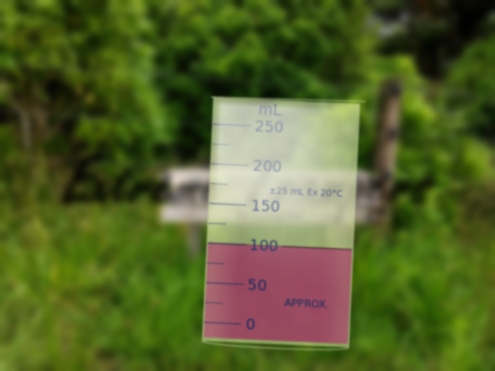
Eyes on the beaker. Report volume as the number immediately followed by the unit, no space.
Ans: 100mL
